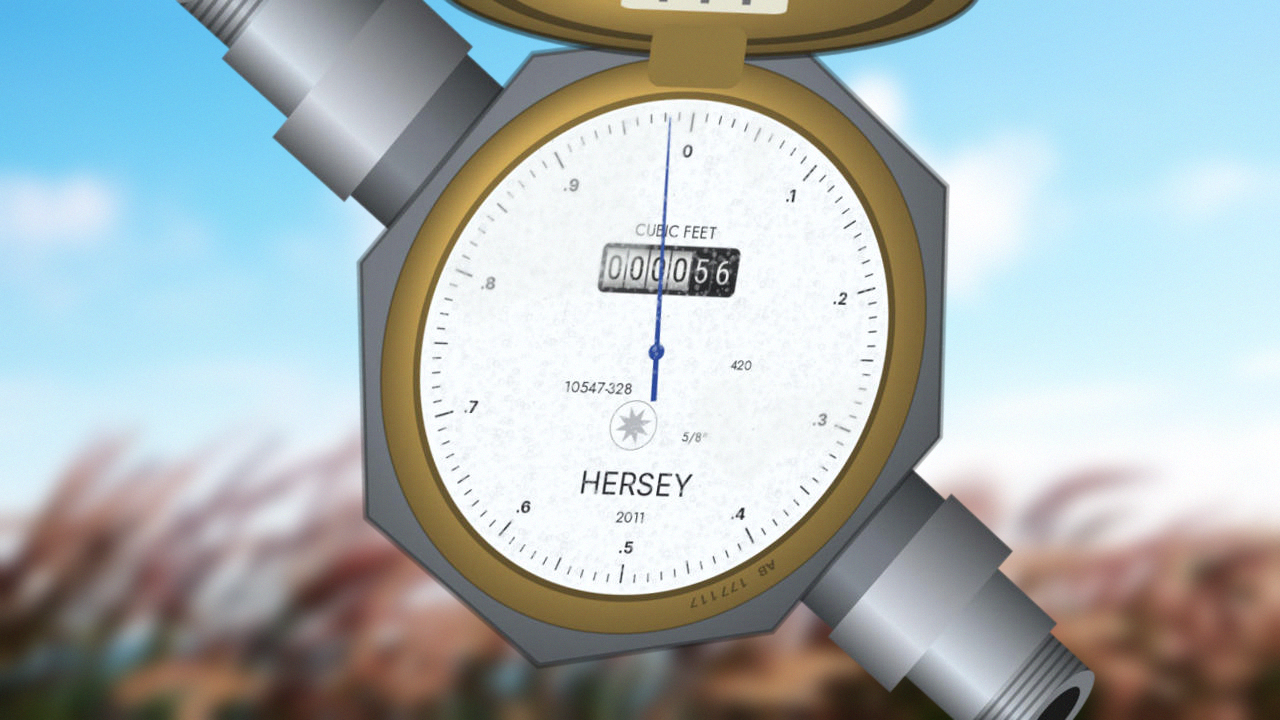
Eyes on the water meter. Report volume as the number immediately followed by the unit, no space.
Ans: 55.98ft³
